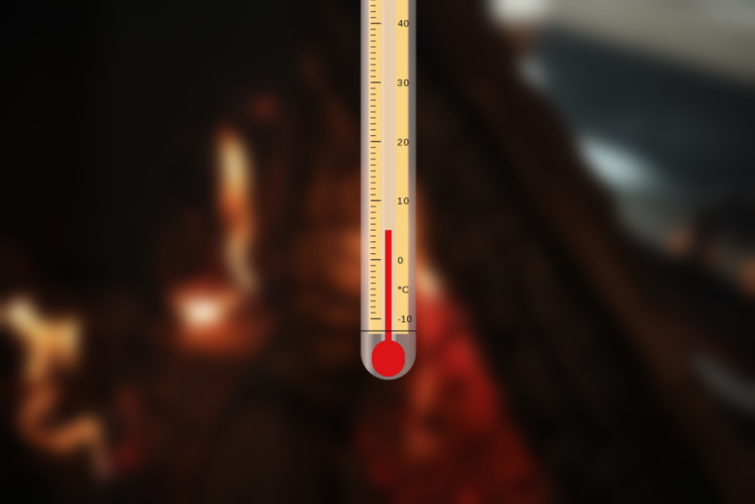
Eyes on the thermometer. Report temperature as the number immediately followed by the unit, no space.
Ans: 5°C
